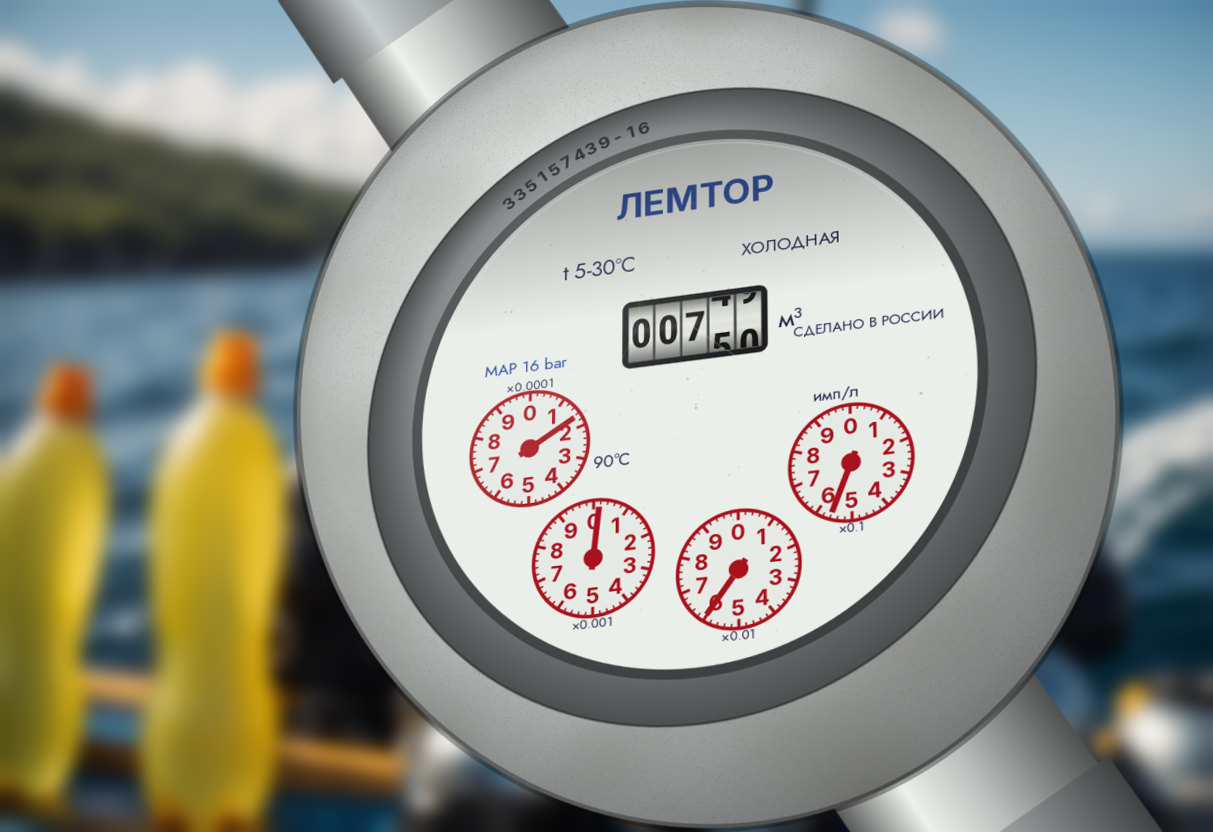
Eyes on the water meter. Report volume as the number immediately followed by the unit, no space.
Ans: 749.5601m³
